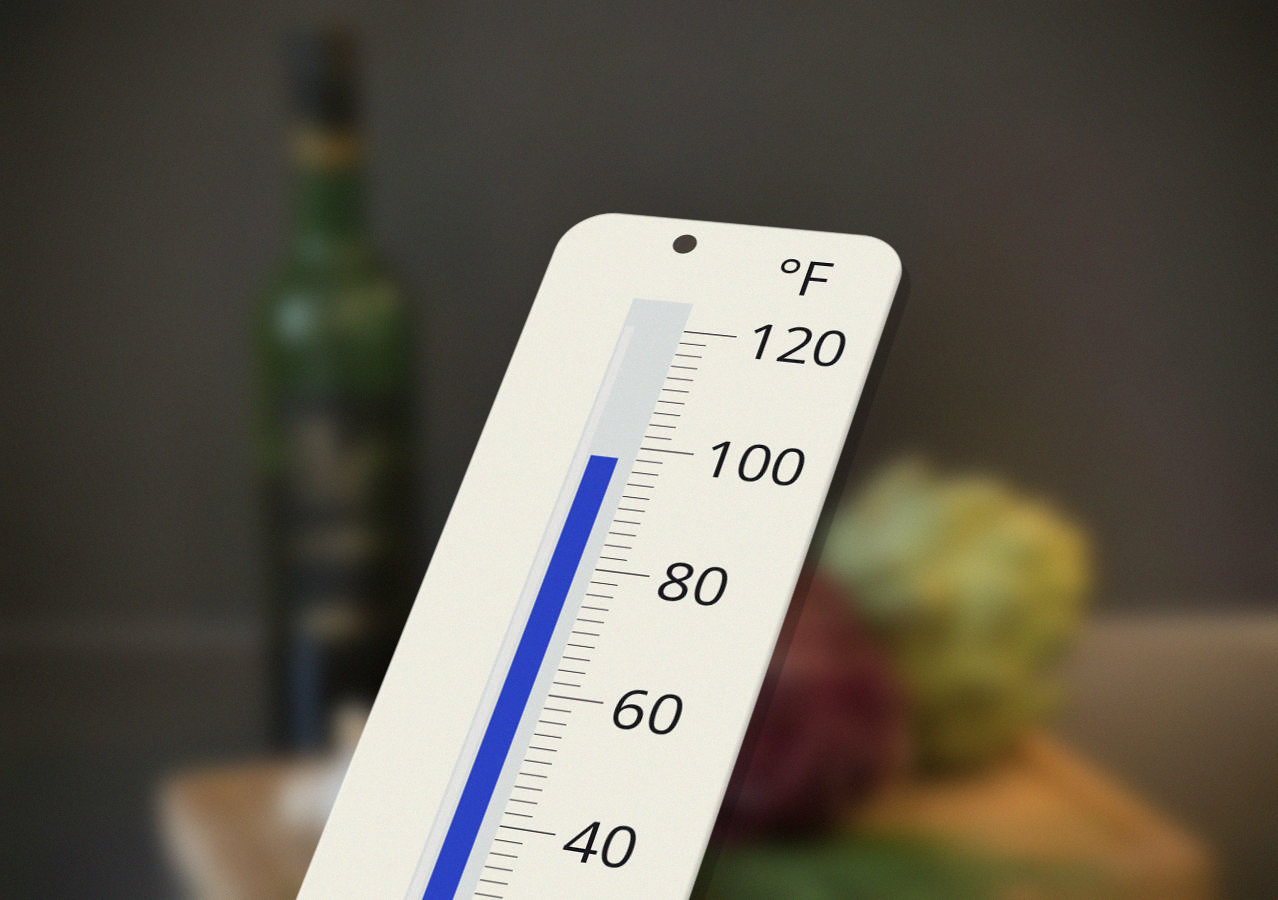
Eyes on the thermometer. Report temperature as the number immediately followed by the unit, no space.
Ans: 98°F
